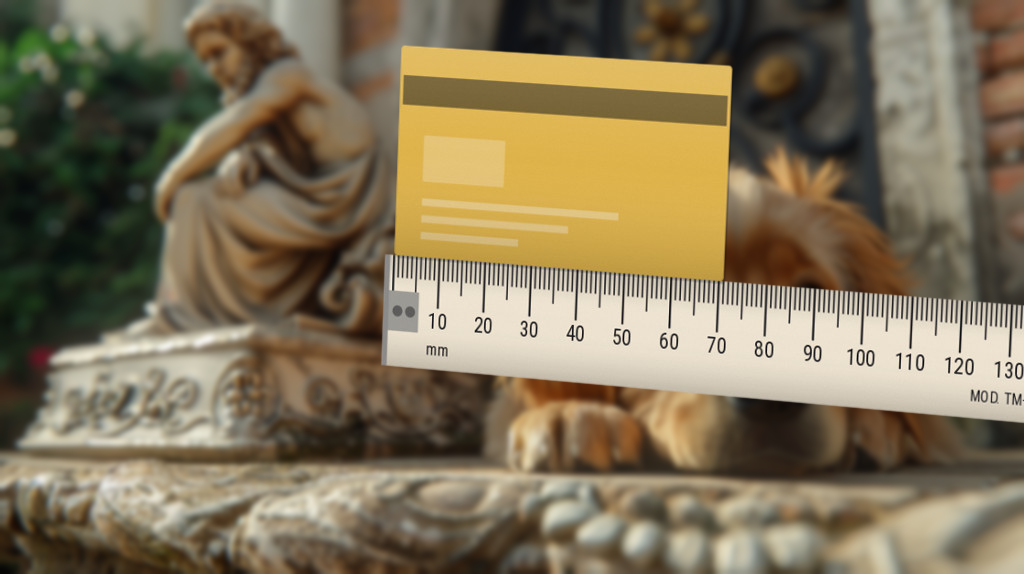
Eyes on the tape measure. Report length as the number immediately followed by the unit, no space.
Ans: 71mm
